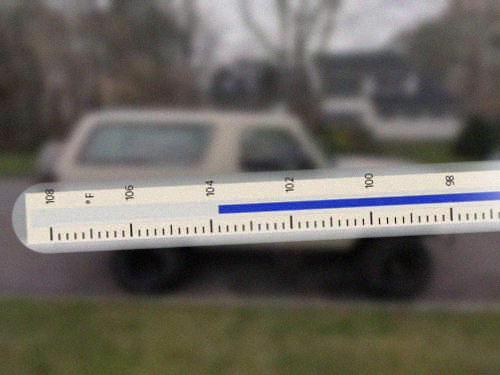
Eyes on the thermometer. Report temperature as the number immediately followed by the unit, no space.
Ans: 103.8°F
